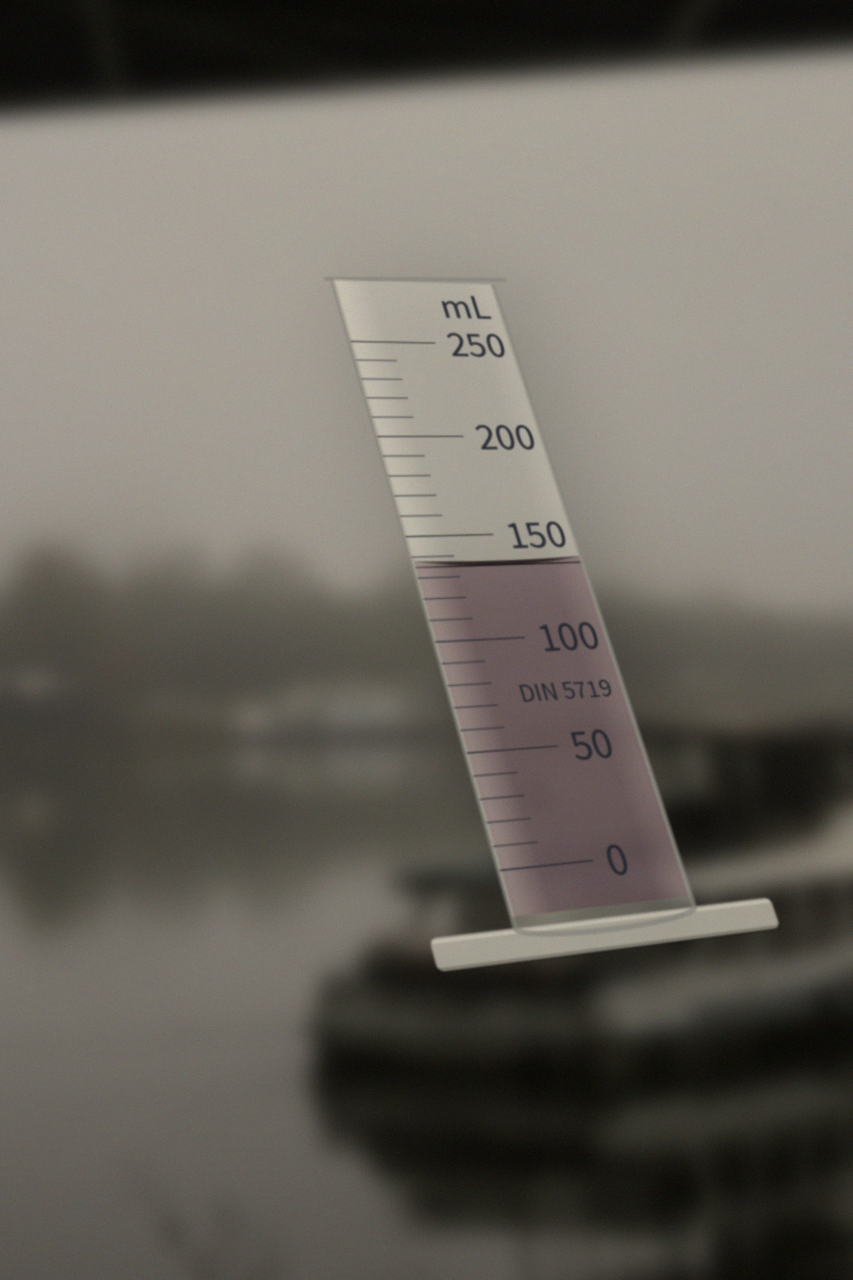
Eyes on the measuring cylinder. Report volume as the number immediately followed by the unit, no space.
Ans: 135mL
